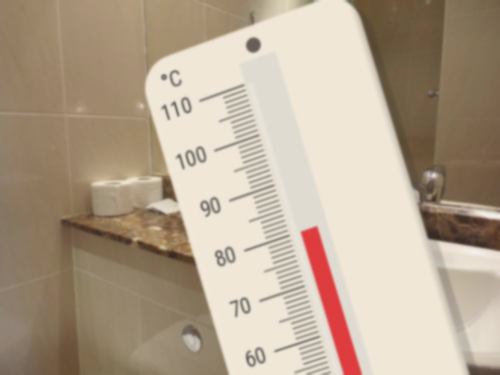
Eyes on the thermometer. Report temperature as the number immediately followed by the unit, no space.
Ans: 80°C
